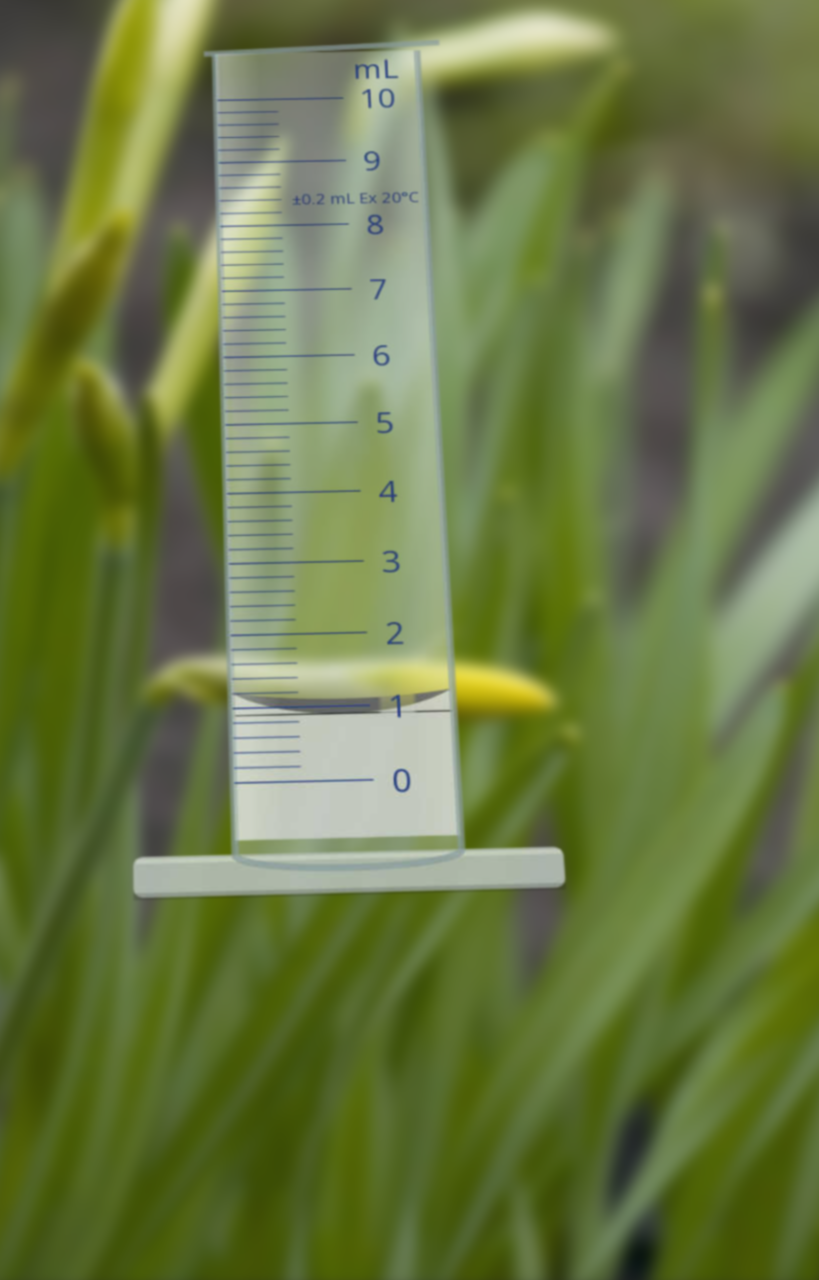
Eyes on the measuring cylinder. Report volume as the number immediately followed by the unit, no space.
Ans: 0.9mL
